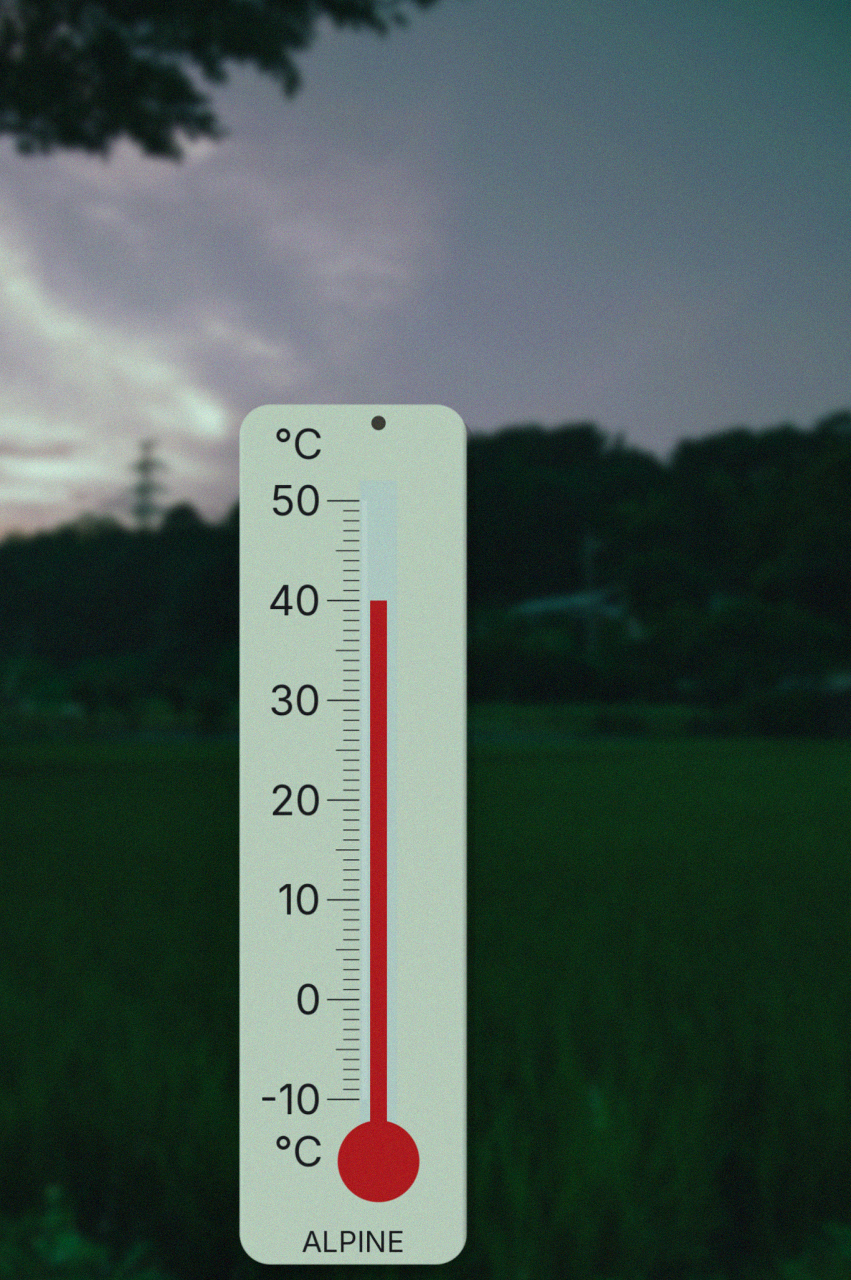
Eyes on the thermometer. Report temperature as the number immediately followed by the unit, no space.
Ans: 40°C
